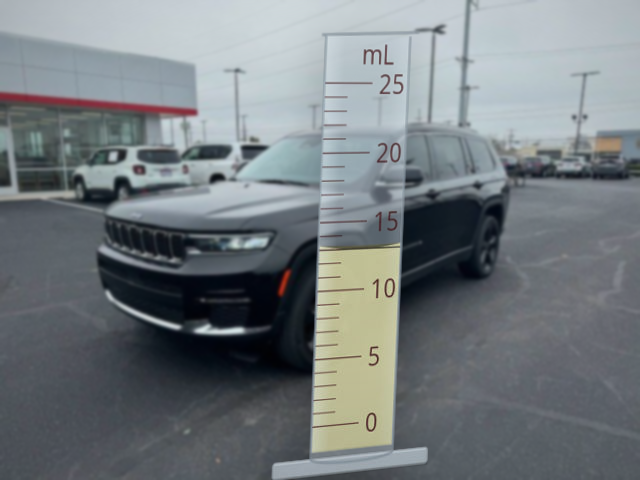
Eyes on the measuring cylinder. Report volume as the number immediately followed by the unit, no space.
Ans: 13mL
